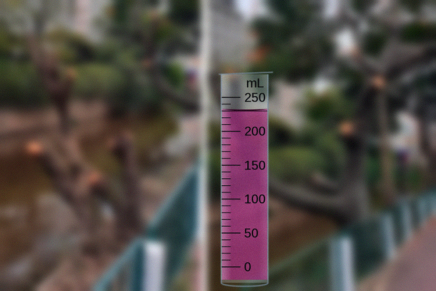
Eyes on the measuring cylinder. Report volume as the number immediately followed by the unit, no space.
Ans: 230mL
